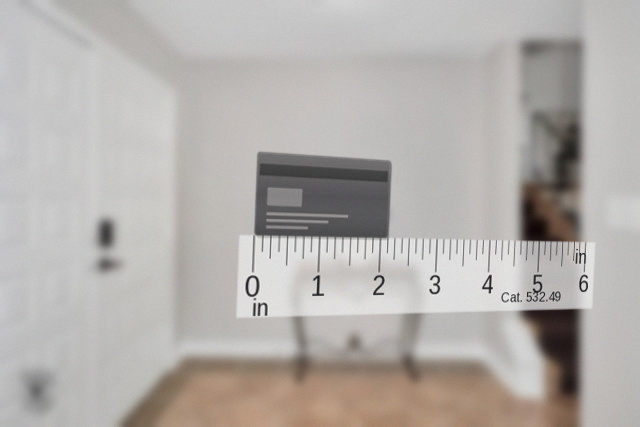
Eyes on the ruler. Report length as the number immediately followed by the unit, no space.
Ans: 2.125in
